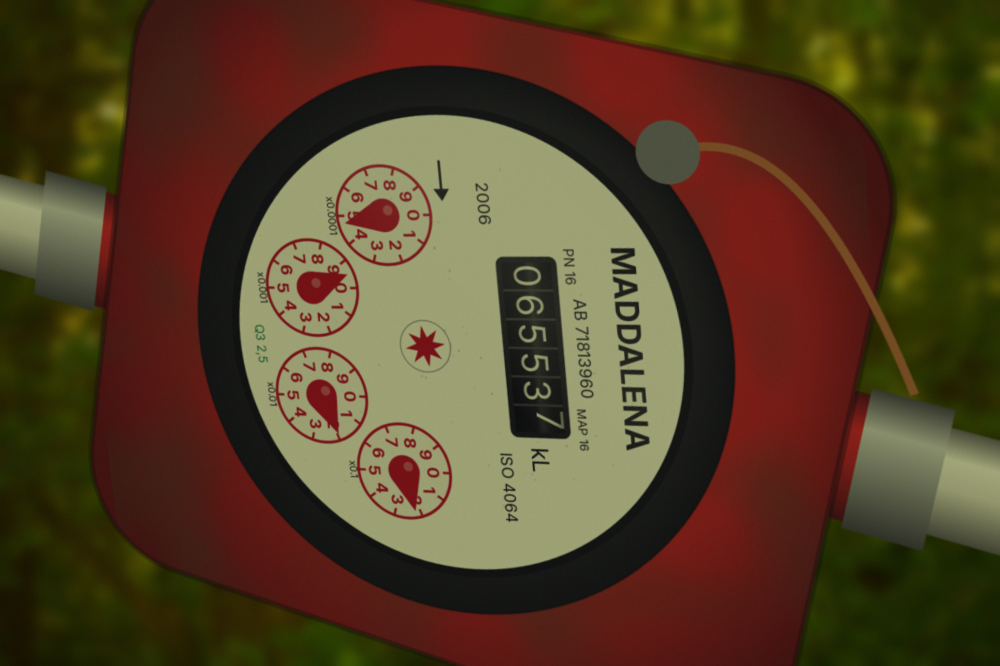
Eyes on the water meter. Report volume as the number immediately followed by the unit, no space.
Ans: 65537.2194kL
